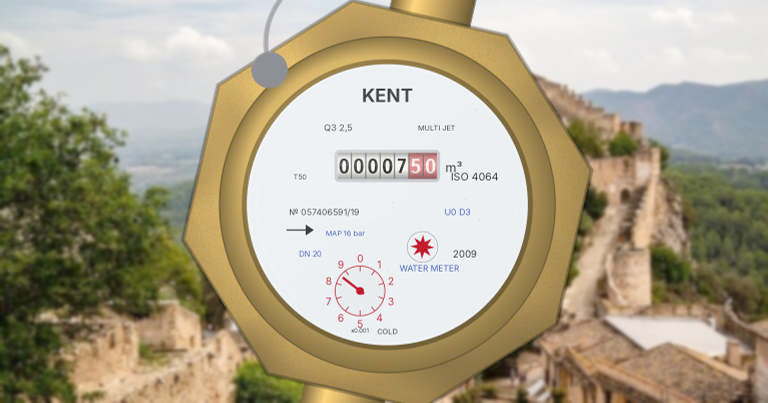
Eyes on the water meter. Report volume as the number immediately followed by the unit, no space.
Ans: 7.508m³
